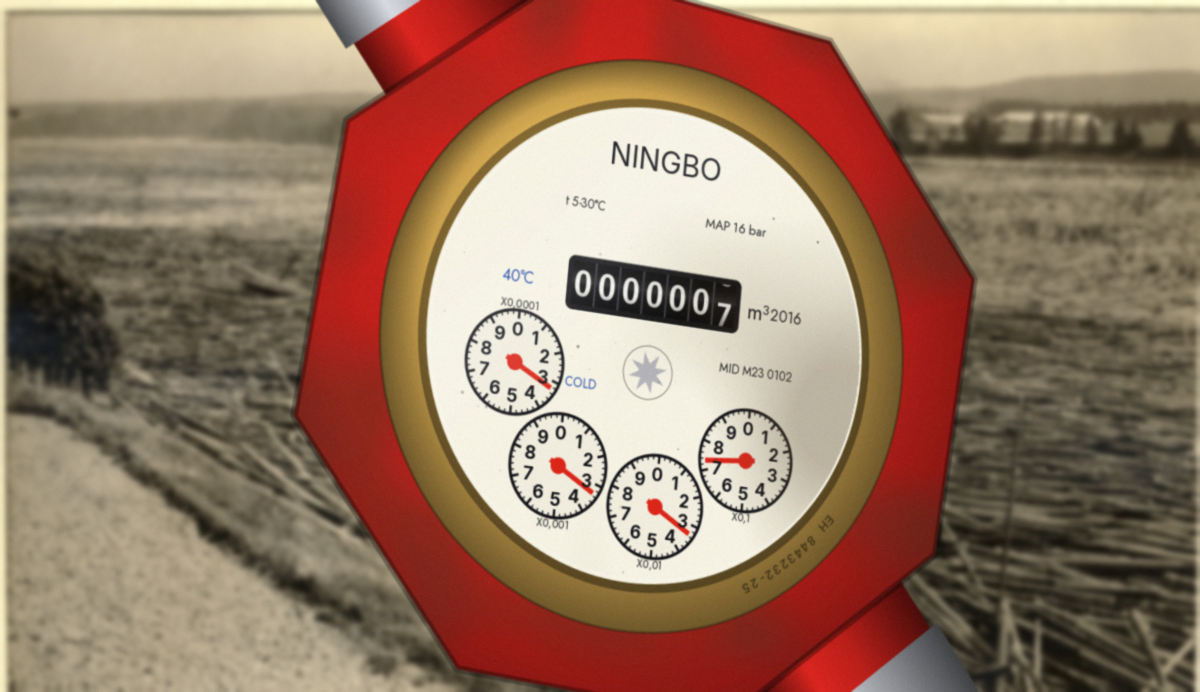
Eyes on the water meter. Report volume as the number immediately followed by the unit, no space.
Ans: 6.7333m³
